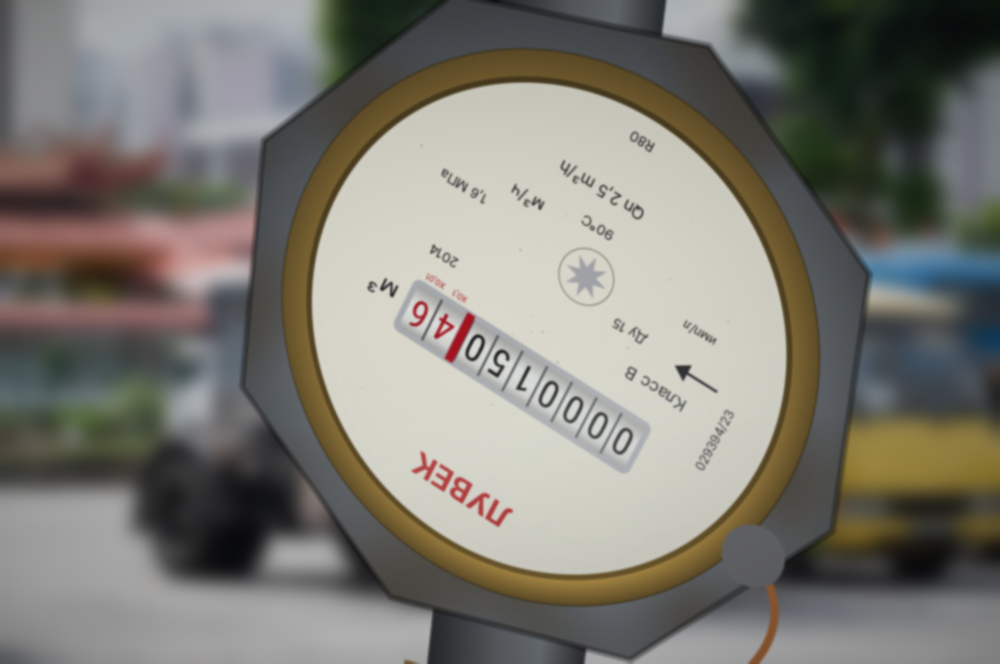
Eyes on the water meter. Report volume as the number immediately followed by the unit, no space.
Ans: 150.46m³
